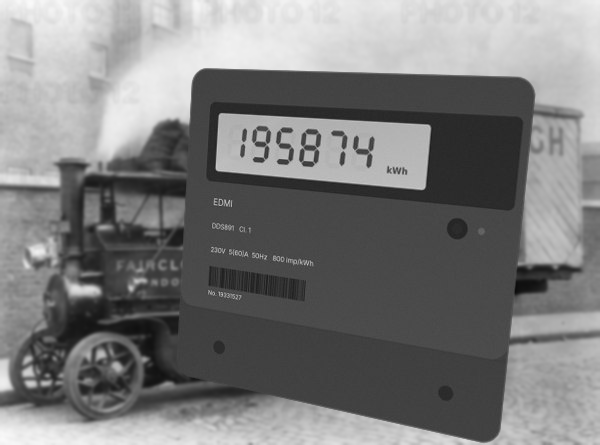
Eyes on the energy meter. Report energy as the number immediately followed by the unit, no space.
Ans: 195874kWh
